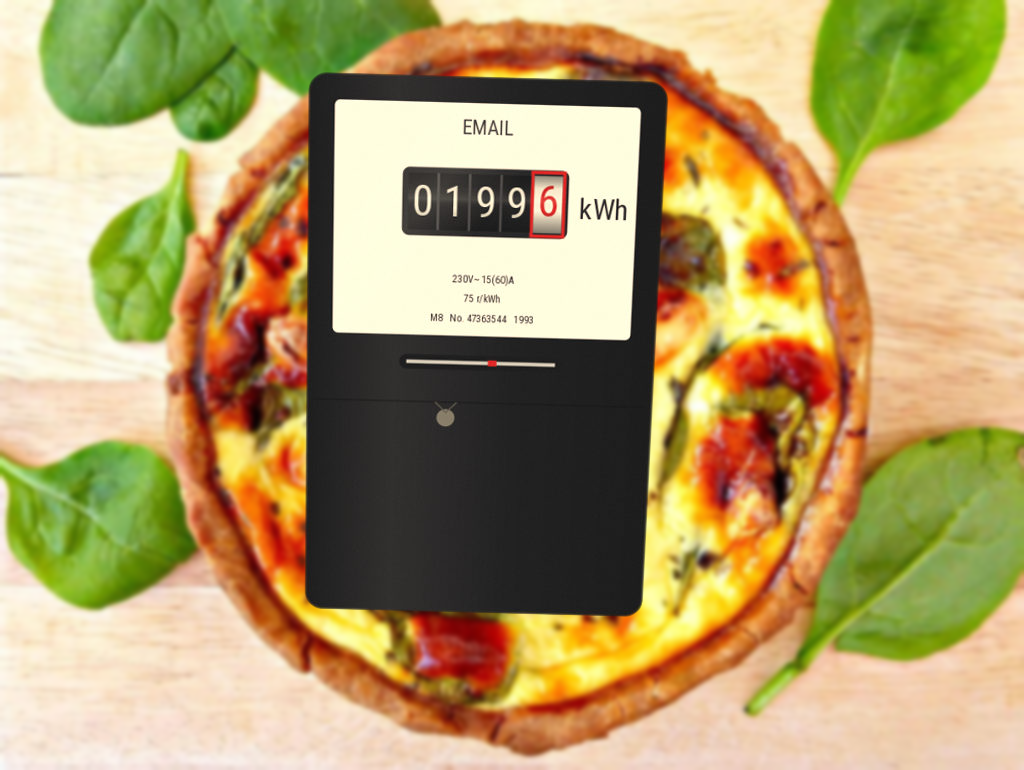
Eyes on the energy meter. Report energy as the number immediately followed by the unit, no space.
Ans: 199.6kWh
